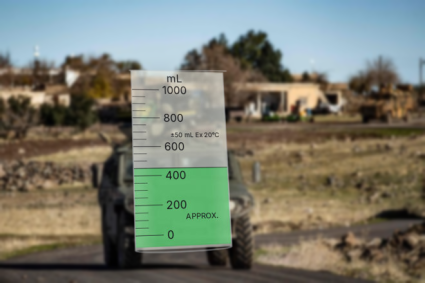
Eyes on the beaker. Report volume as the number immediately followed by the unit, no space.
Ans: 450mL
